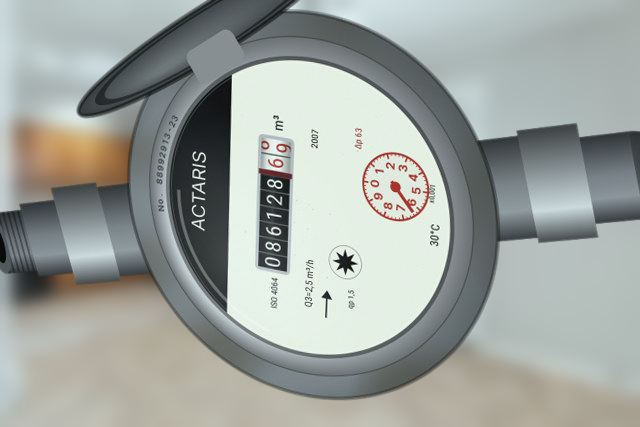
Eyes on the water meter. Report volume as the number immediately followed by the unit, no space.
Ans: 86128.686m³
